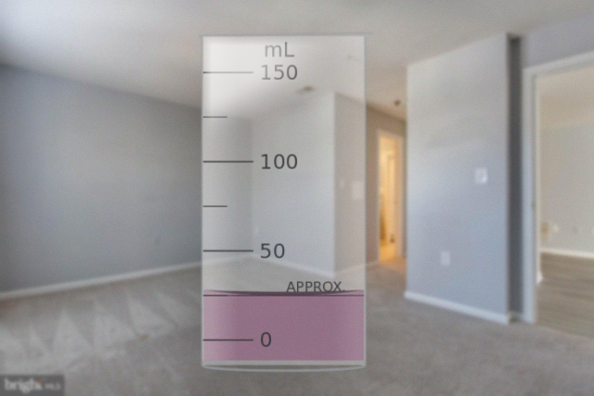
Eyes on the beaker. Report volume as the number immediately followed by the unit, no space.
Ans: 25mL
